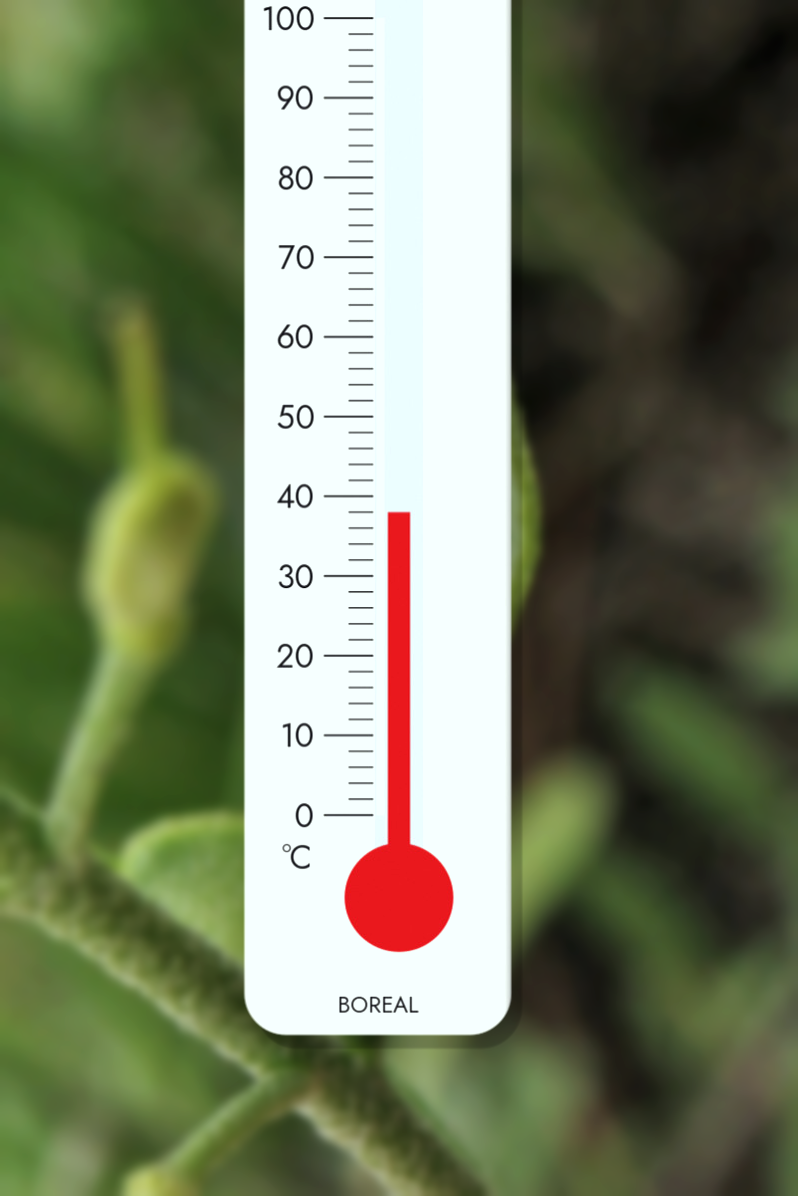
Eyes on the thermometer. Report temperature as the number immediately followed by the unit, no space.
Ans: 38°C
